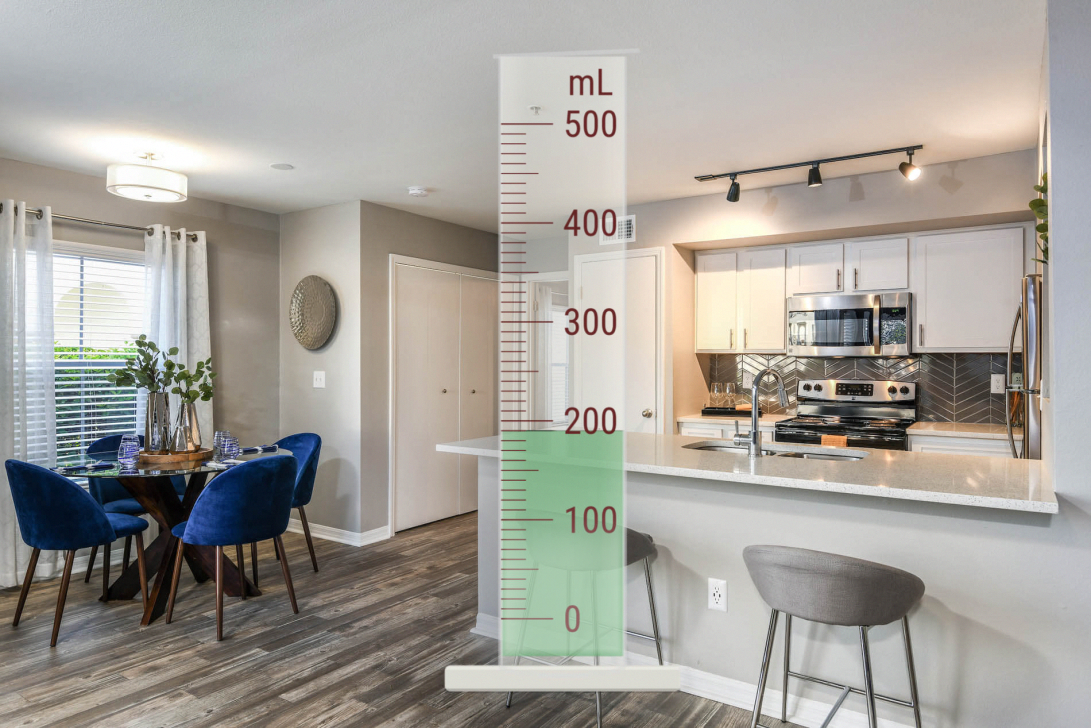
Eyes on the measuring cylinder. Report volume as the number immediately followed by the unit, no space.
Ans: 190mL
